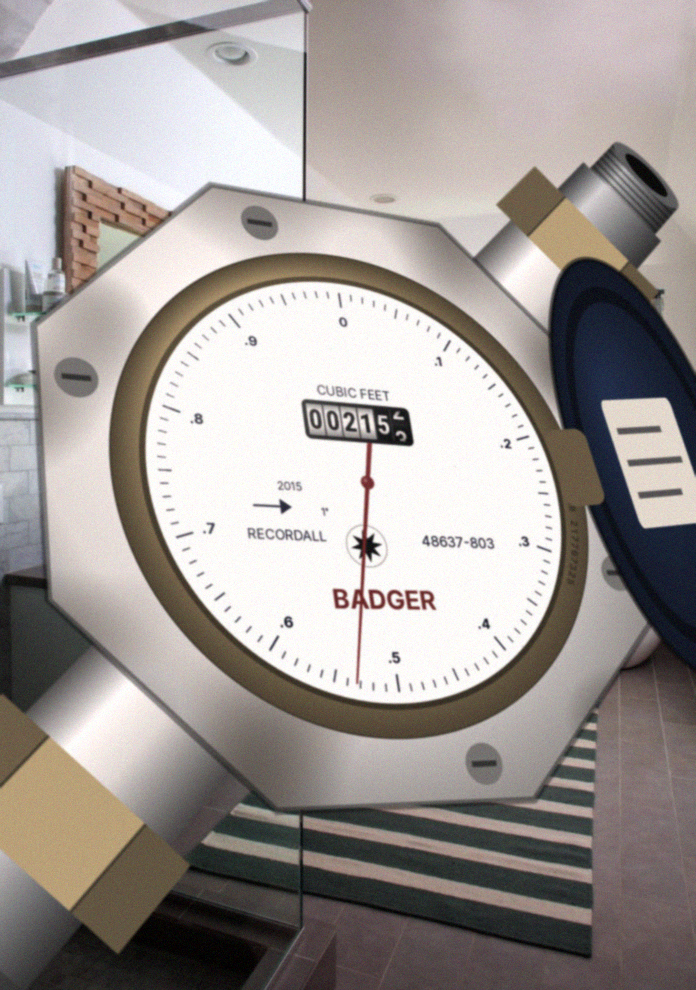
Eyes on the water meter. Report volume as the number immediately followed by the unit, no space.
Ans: 2152.53ft³
